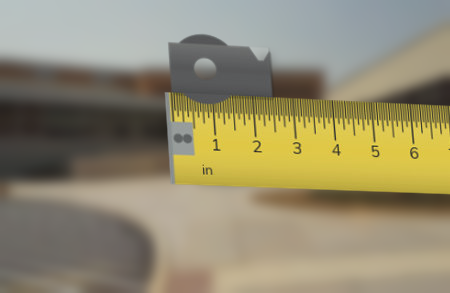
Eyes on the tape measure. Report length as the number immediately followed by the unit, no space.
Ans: 2.5in
